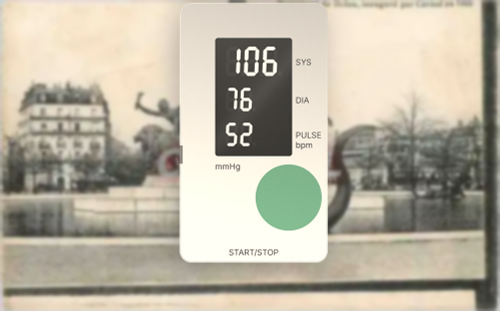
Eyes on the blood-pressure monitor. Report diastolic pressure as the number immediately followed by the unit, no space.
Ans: 76mmHg
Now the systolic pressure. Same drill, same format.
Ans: 106mmHg
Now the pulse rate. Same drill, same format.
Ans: 52bpm
